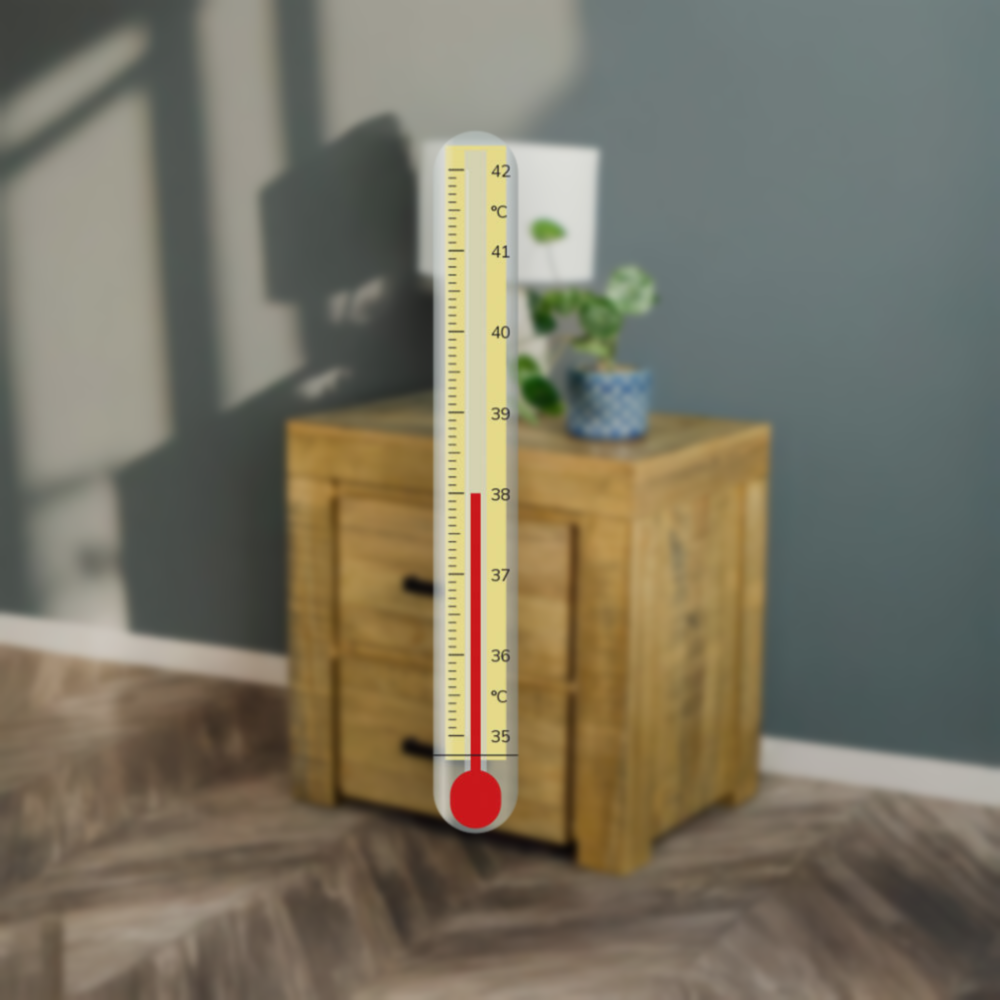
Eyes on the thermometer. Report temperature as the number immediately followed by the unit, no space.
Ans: 38°C
